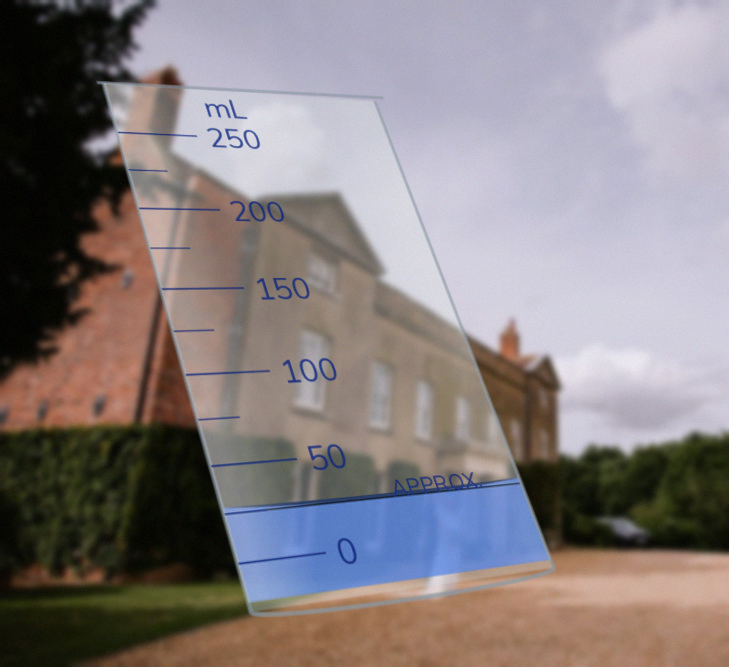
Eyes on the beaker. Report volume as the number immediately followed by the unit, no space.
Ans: 25mL
